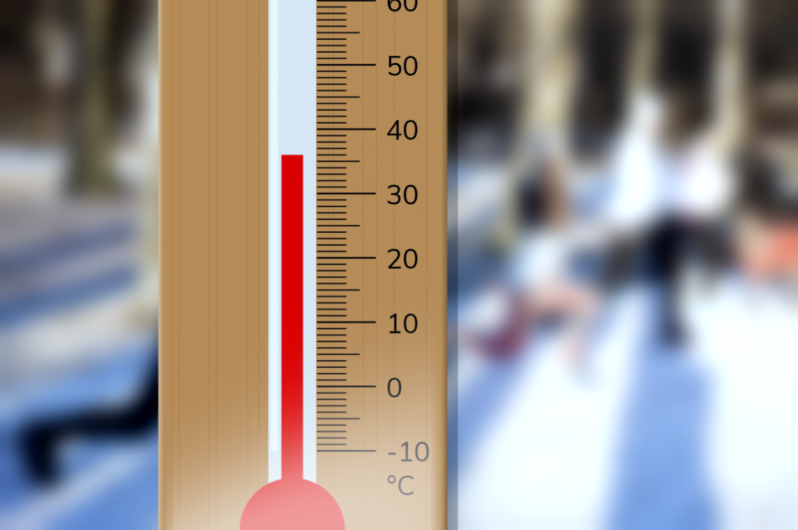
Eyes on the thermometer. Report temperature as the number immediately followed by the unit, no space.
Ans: 36°C
